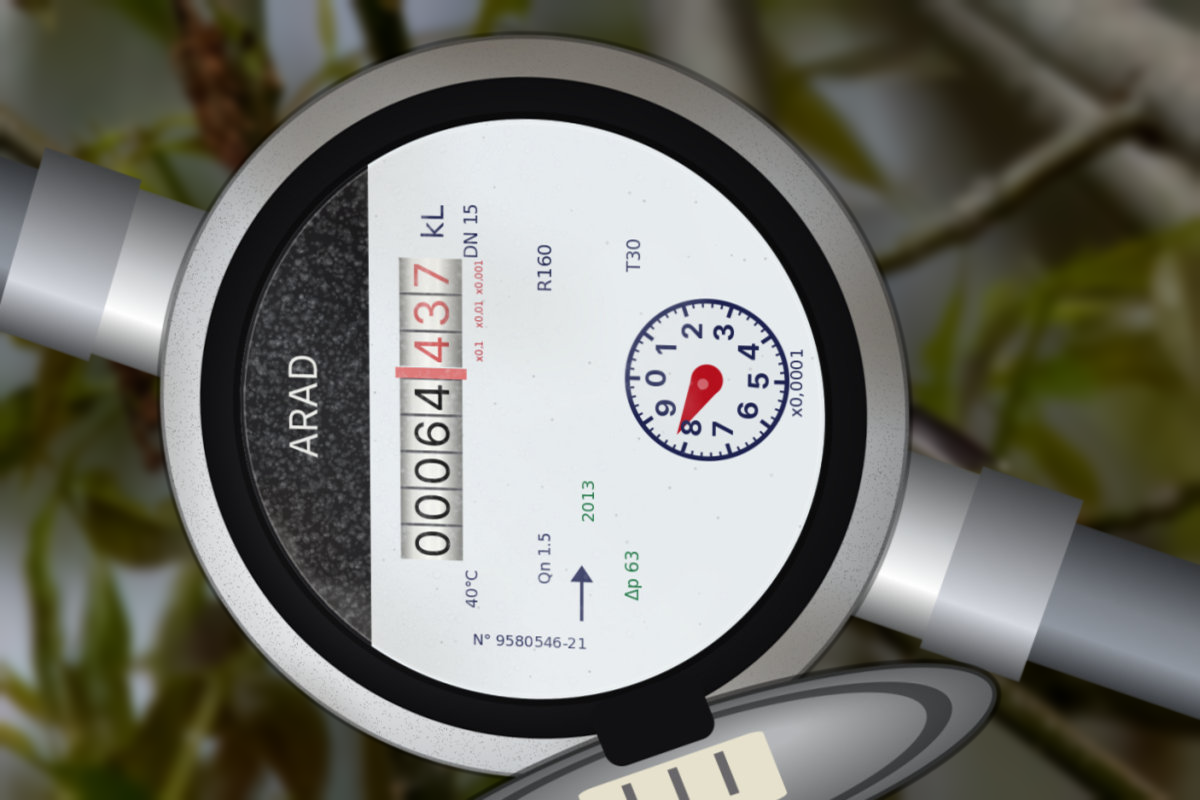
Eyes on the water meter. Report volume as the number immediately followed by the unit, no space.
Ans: 64.4378kL
